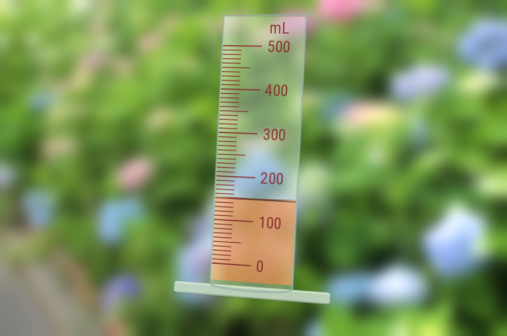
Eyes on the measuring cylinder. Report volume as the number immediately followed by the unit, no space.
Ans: 150mL
